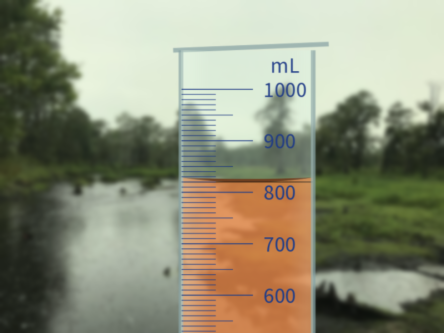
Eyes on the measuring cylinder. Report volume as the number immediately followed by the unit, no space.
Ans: 820mL
